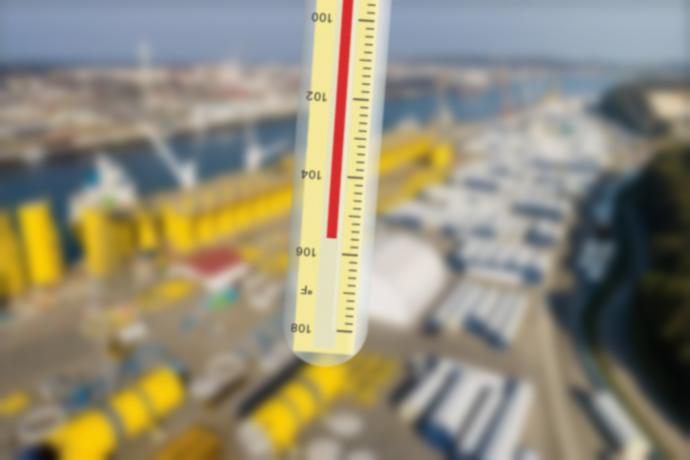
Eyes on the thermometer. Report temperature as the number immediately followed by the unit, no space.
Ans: 105.6°F
